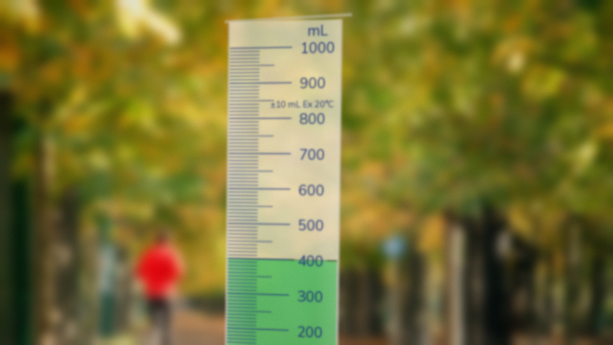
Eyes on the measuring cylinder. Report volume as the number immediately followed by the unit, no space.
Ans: 400mL
